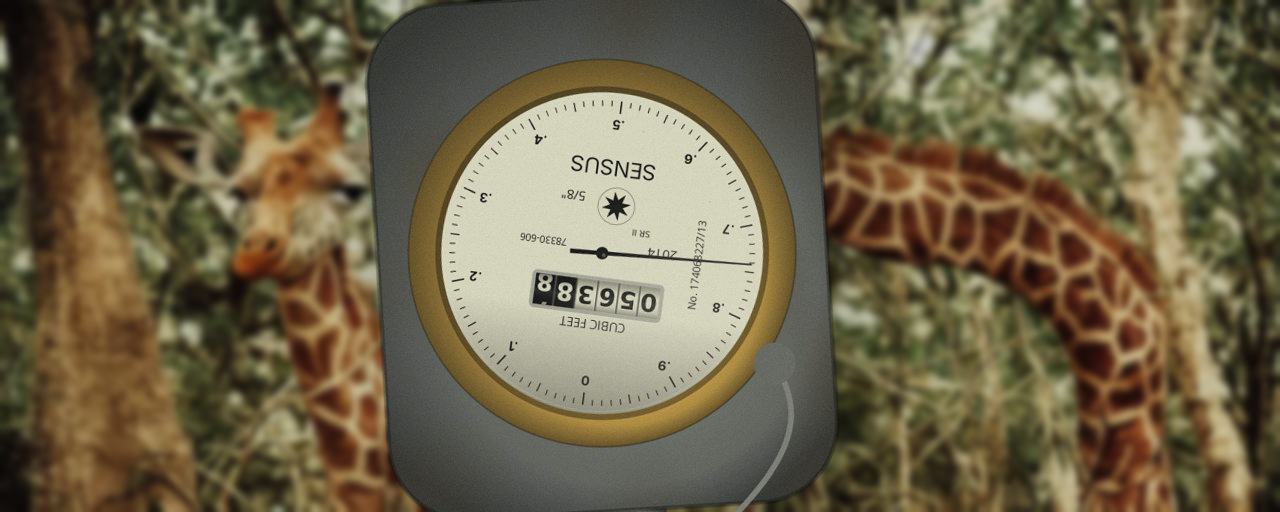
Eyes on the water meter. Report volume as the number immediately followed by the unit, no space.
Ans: 56387.74ft³
